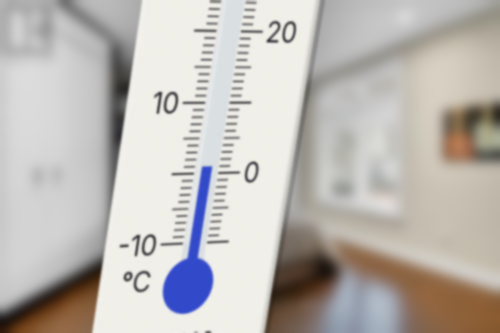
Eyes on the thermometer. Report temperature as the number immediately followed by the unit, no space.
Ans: 1°C
